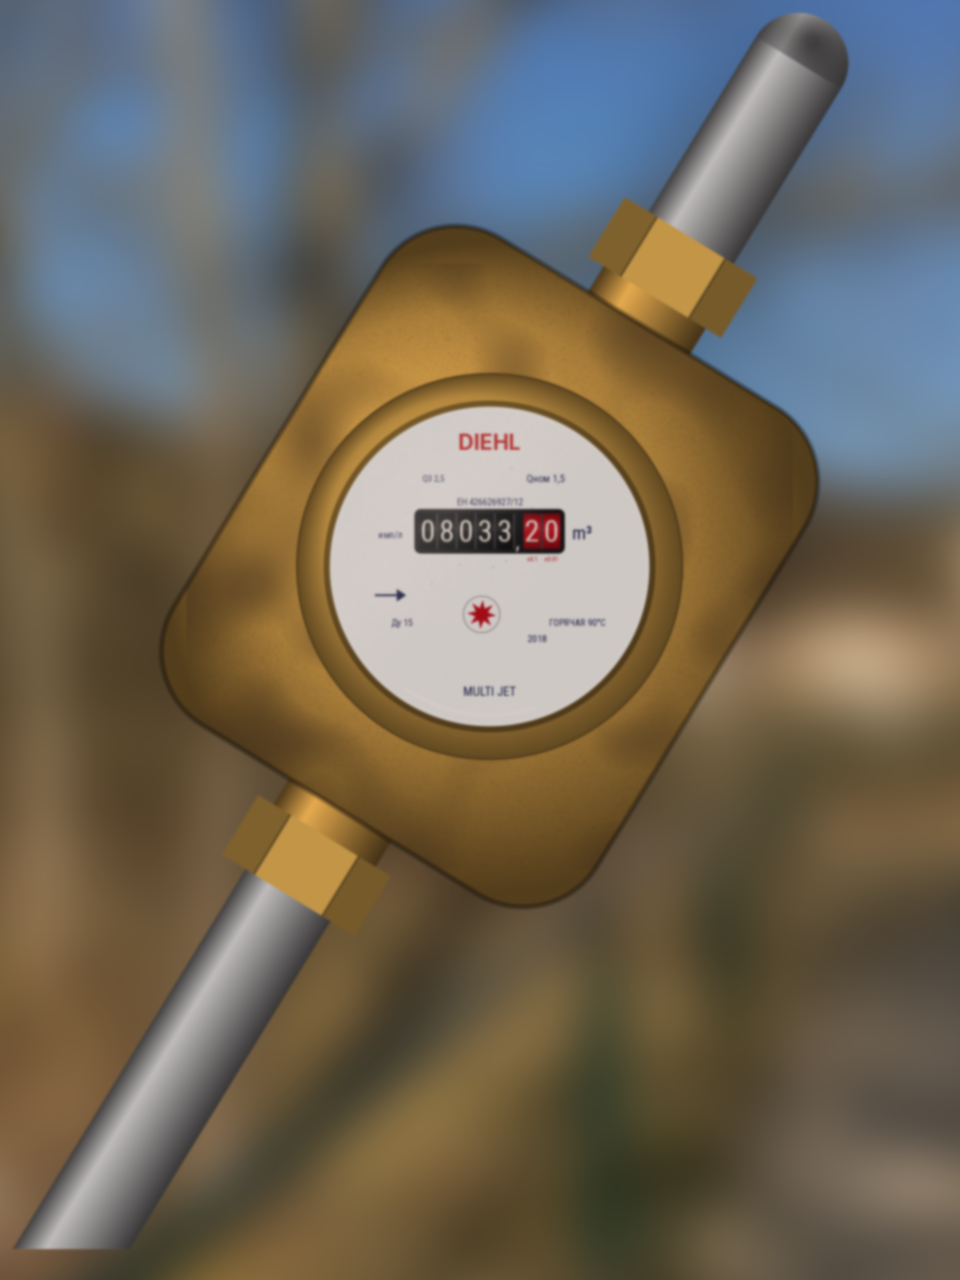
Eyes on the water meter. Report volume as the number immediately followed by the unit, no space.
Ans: 8033.20m³
